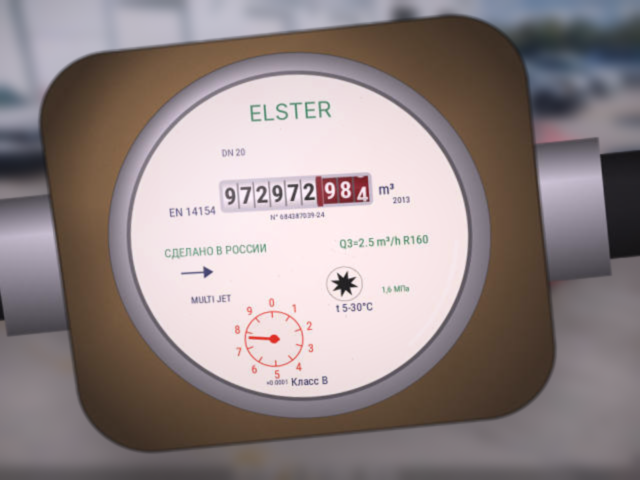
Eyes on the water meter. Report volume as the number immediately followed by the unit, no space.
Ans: 972972.9837m³
